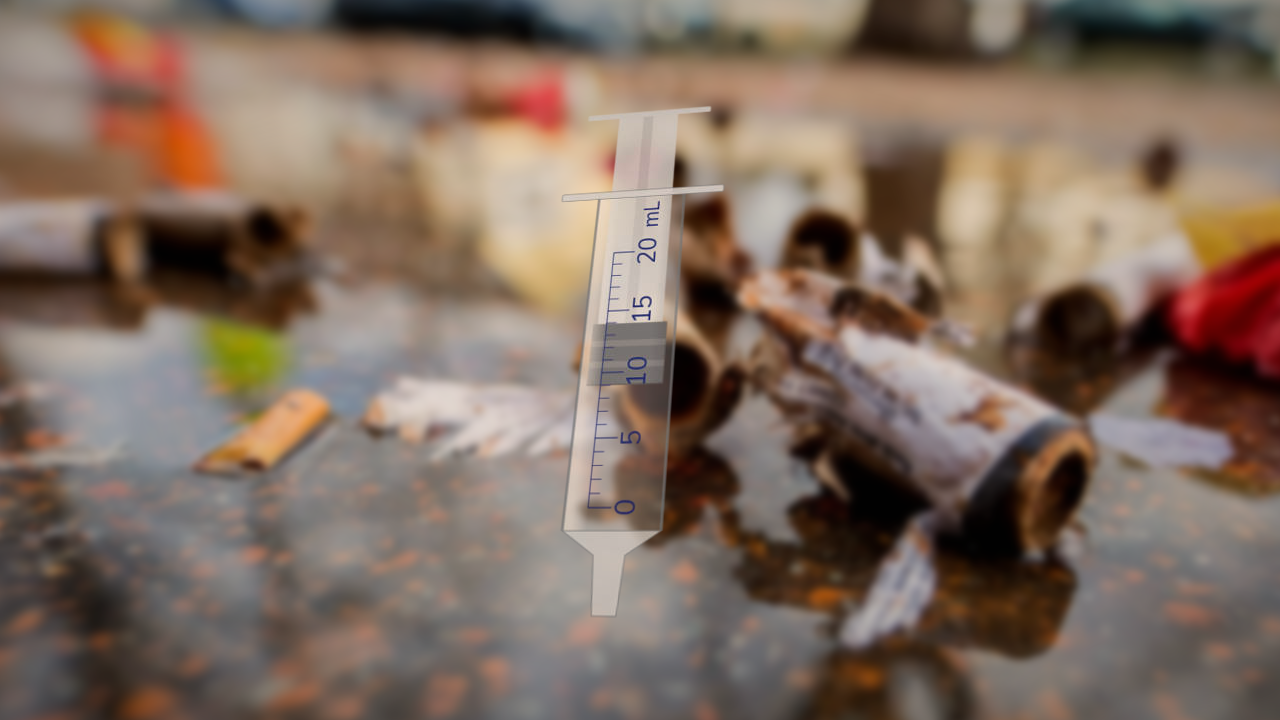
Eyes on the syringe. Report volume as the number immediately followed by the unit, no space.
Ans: 9mL
